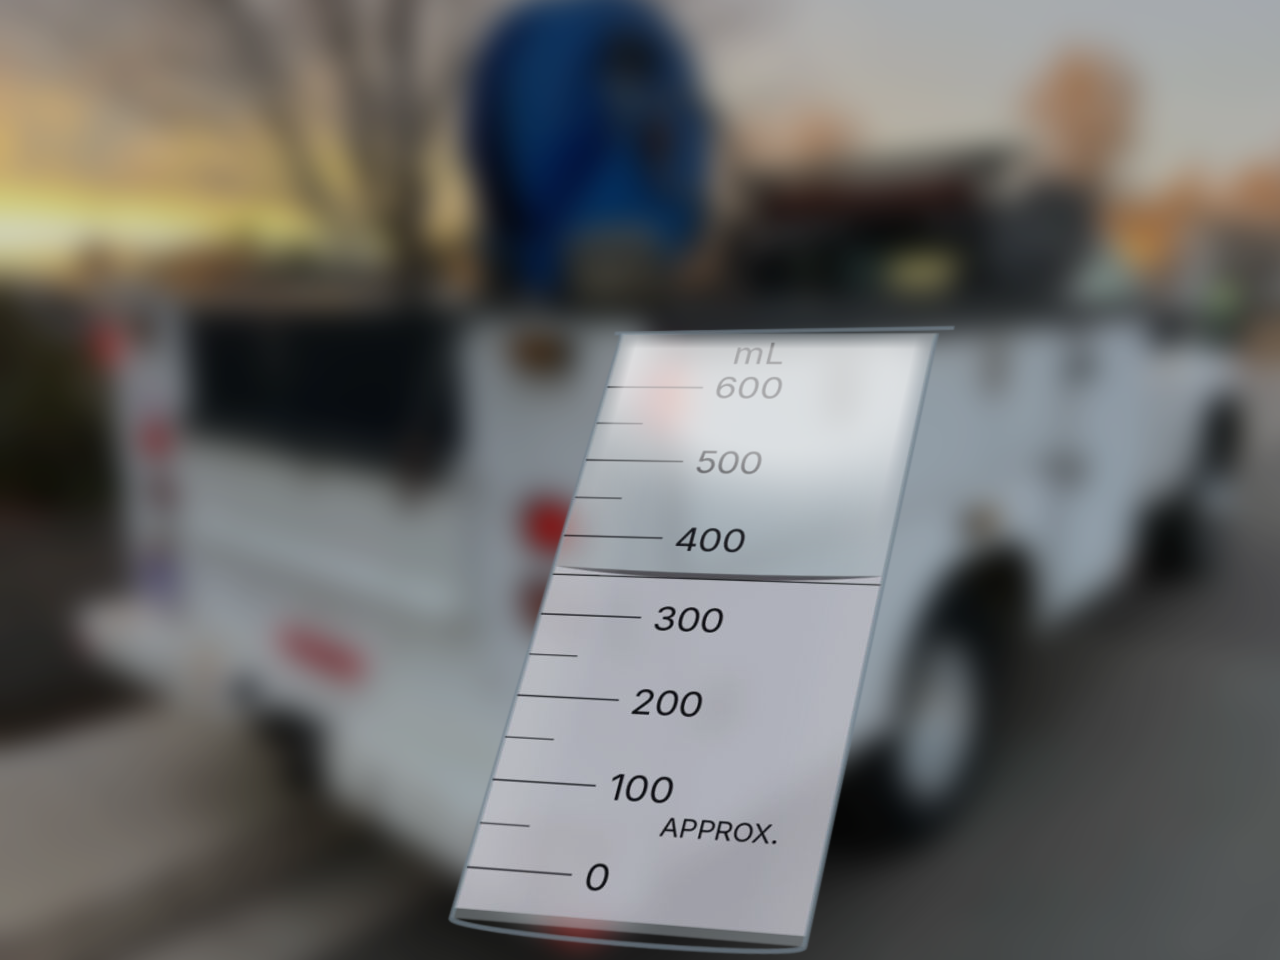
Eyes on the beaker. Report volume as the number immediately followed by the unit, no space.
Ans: 350mL
